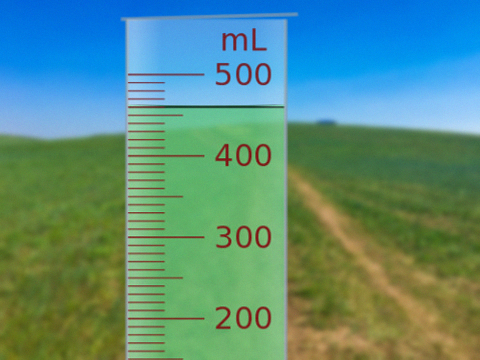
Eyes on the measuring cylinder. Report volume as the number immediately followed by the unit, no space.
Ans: 460mL
